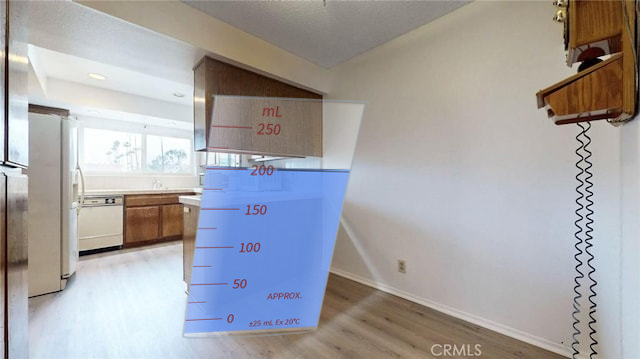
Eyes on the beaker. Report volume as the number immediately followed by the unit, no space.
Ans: 200mL
